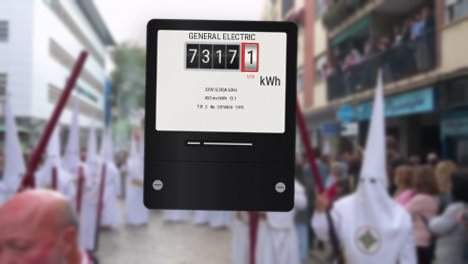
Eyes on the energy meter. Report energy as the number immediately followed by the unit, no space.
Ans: 7317.1kWh
